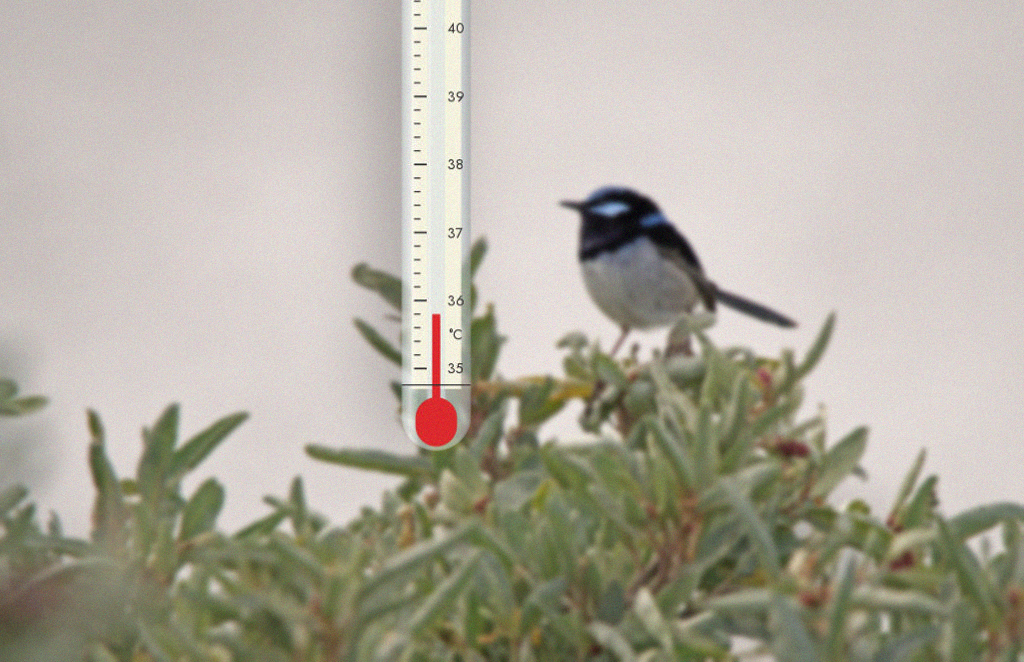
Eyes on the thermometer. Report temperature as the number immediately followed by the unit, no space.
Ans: 35.8°C
